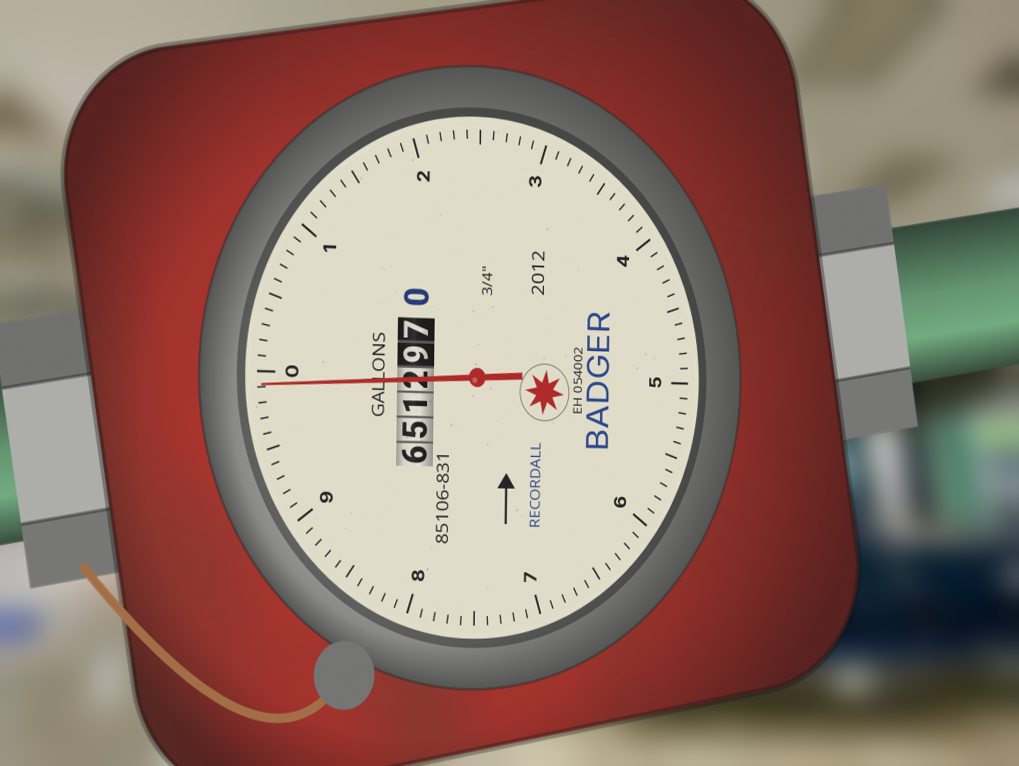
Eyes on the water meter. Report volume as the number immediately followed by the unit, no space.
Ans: 6512969.9gal
